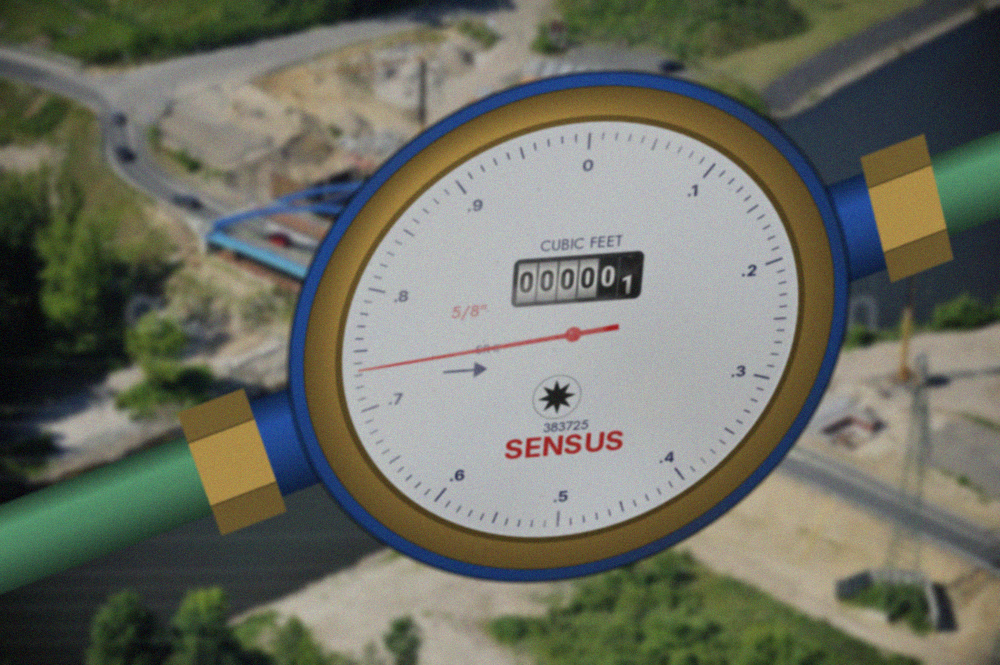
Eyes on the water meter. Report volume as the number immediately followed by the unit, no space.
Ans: 0.73ft³
